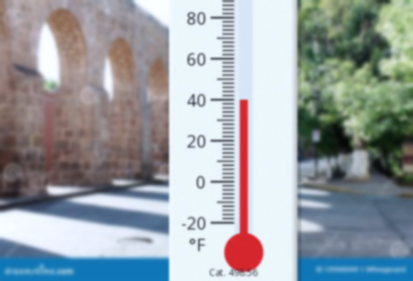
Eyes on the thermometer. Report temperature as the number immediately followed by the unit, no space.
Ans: 40°F
